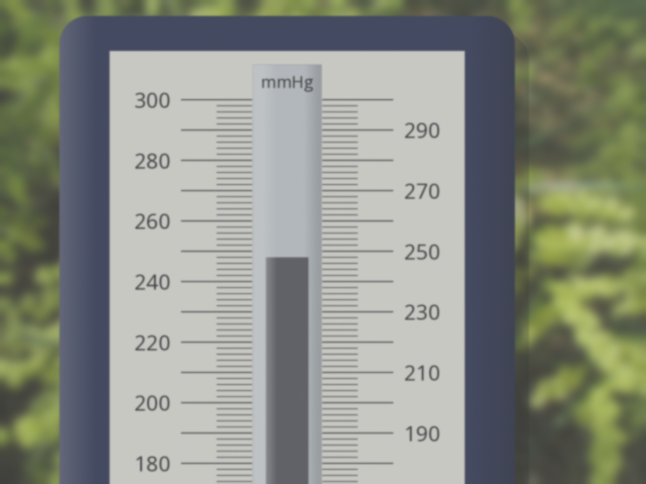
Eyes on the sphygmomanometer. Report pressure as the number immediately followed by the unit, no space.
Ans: 248mmHg
